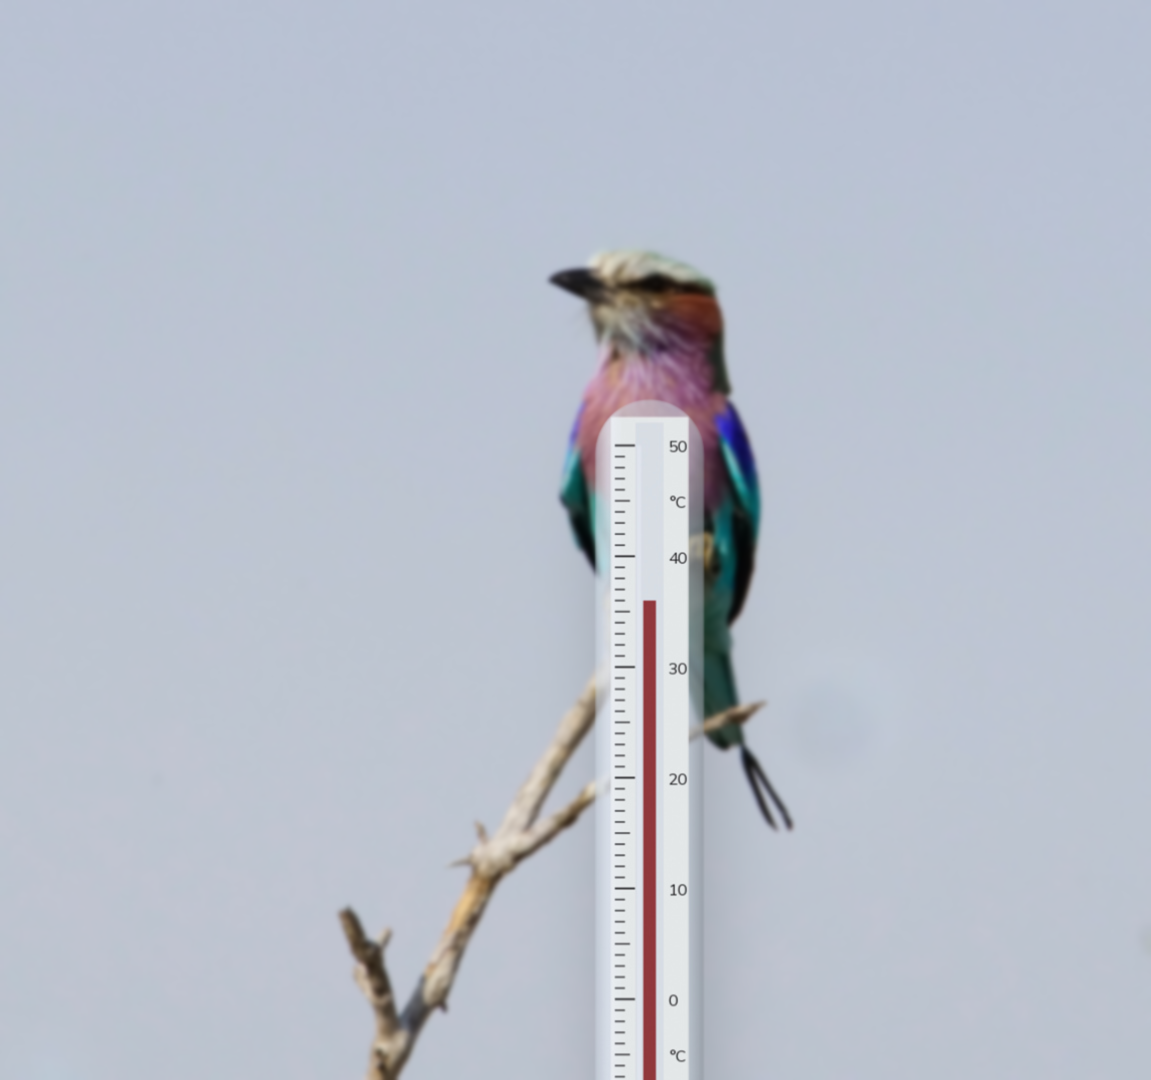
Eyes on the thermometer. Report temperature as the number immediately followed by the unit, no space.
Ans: 36°C
